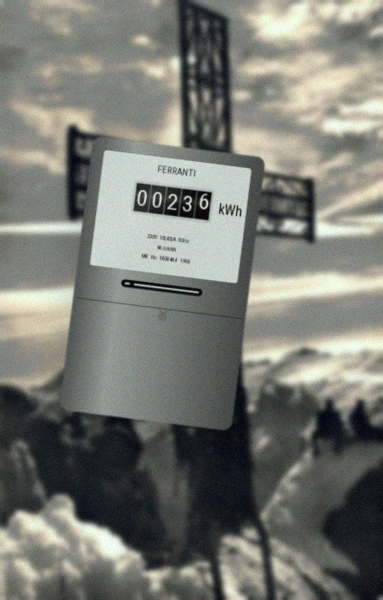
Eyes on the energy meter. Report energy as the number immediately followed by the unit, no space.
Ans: 236kWh
